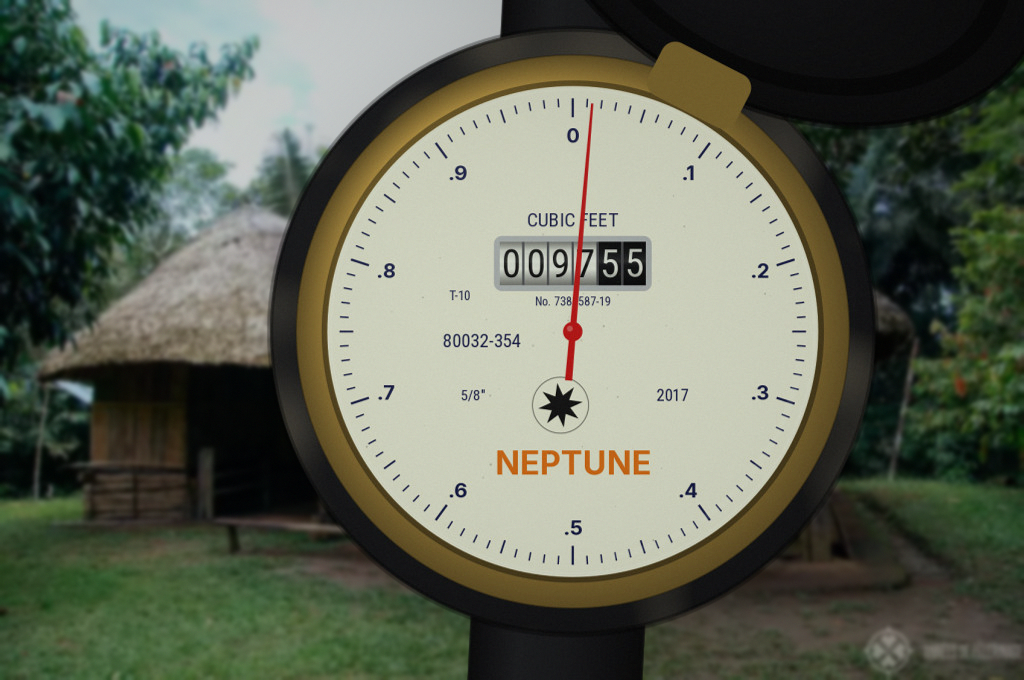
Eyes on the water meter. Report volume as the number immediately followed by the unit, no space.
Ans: 9755.01ft³
